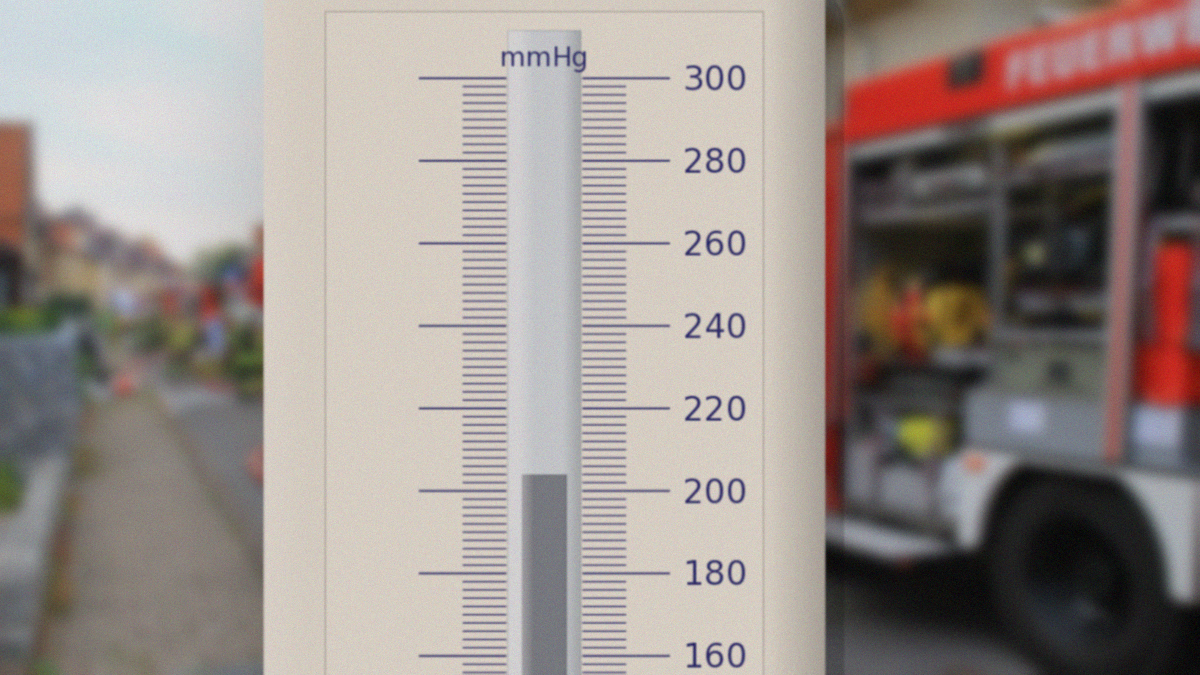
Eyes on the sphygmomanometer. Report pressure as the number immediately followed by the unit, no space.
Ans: 204mmHg
